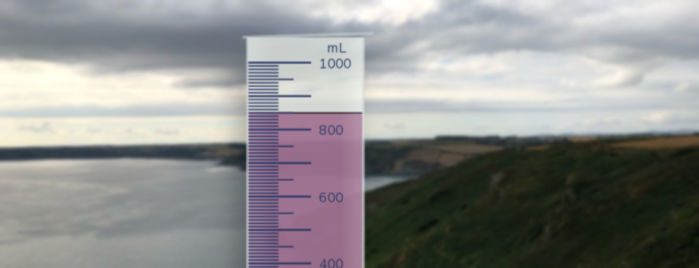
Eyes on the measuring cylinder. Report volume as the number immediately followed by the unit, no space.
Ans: 850mL
